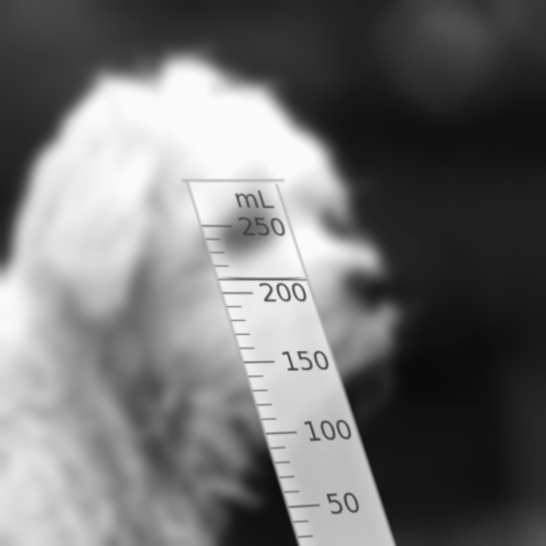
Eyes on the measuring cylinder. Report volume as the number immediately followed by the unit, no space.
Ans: 210mL
